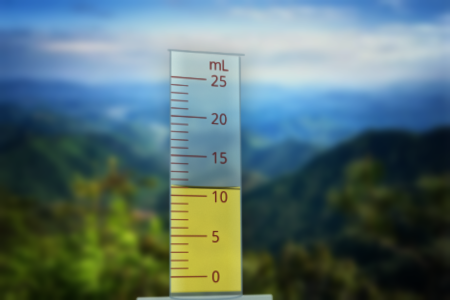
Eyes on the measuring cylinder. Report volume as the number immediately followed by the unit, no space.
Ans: 11mL
